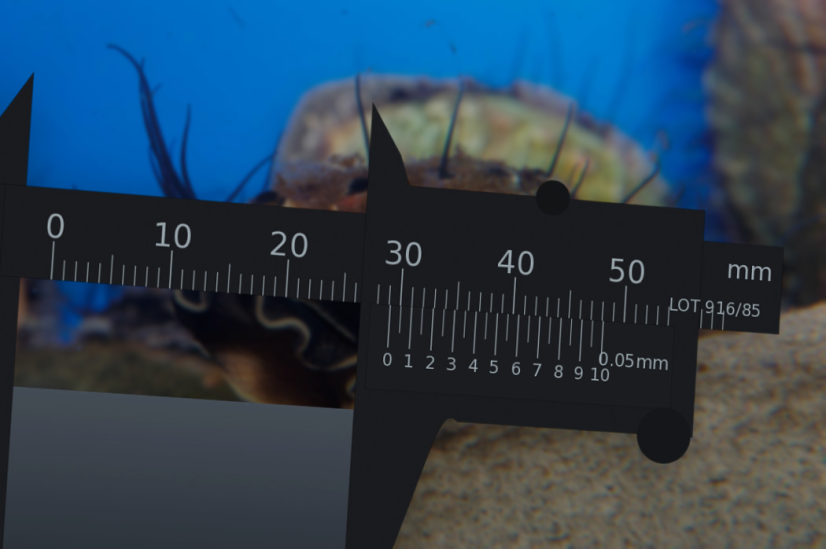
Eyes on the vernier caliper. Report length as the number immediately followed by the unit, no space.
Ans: 29.1mm
